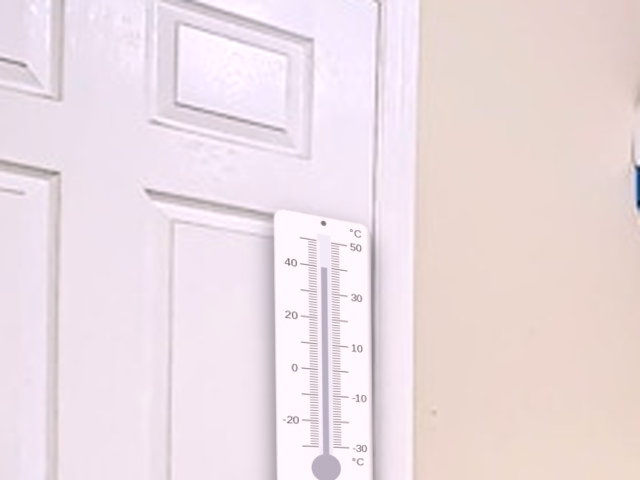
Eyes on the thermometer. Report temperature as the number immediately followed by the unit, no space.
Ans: 40°C
